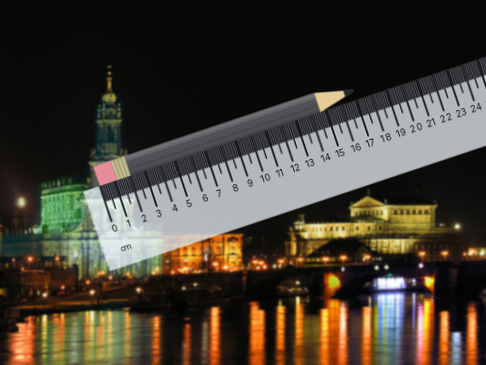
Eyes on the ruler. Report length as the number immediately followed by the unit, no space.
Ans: 17cm
